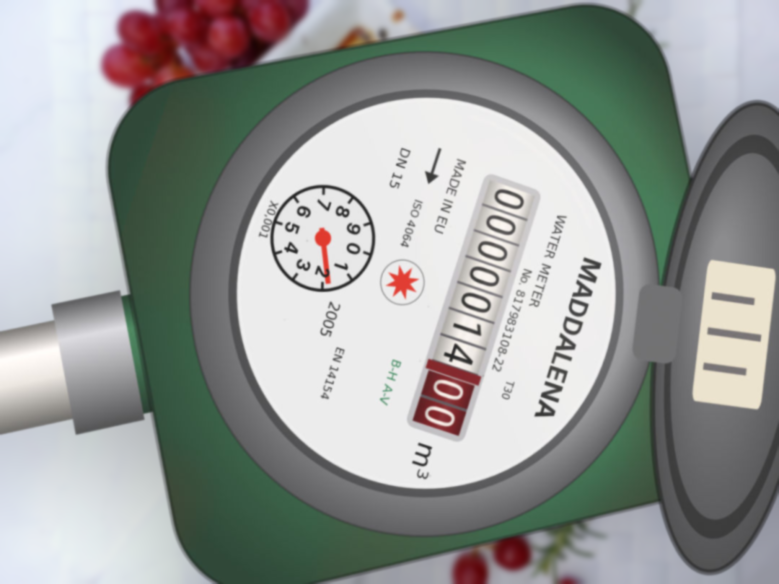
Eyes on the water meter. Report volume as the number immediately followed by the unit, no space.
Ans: 14.001m³
